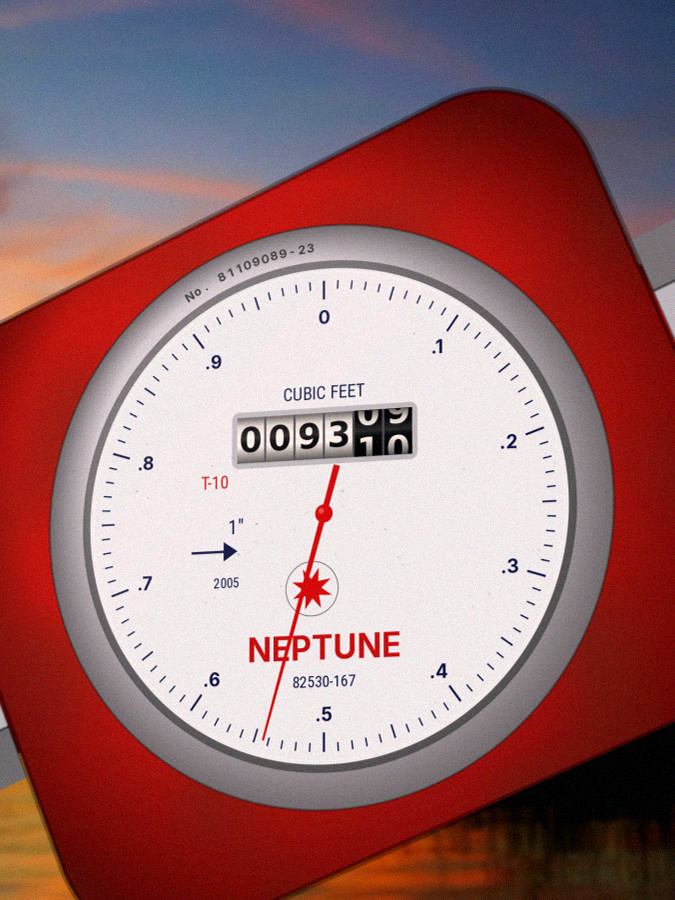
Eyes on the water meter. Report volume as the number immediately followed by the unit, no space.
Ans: 9309.54ft³
